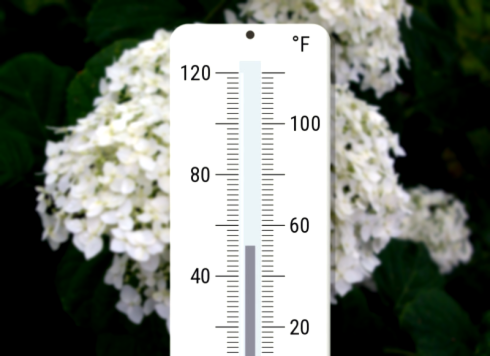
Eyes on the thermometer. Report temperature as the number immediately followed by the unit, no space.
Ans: 52°F
